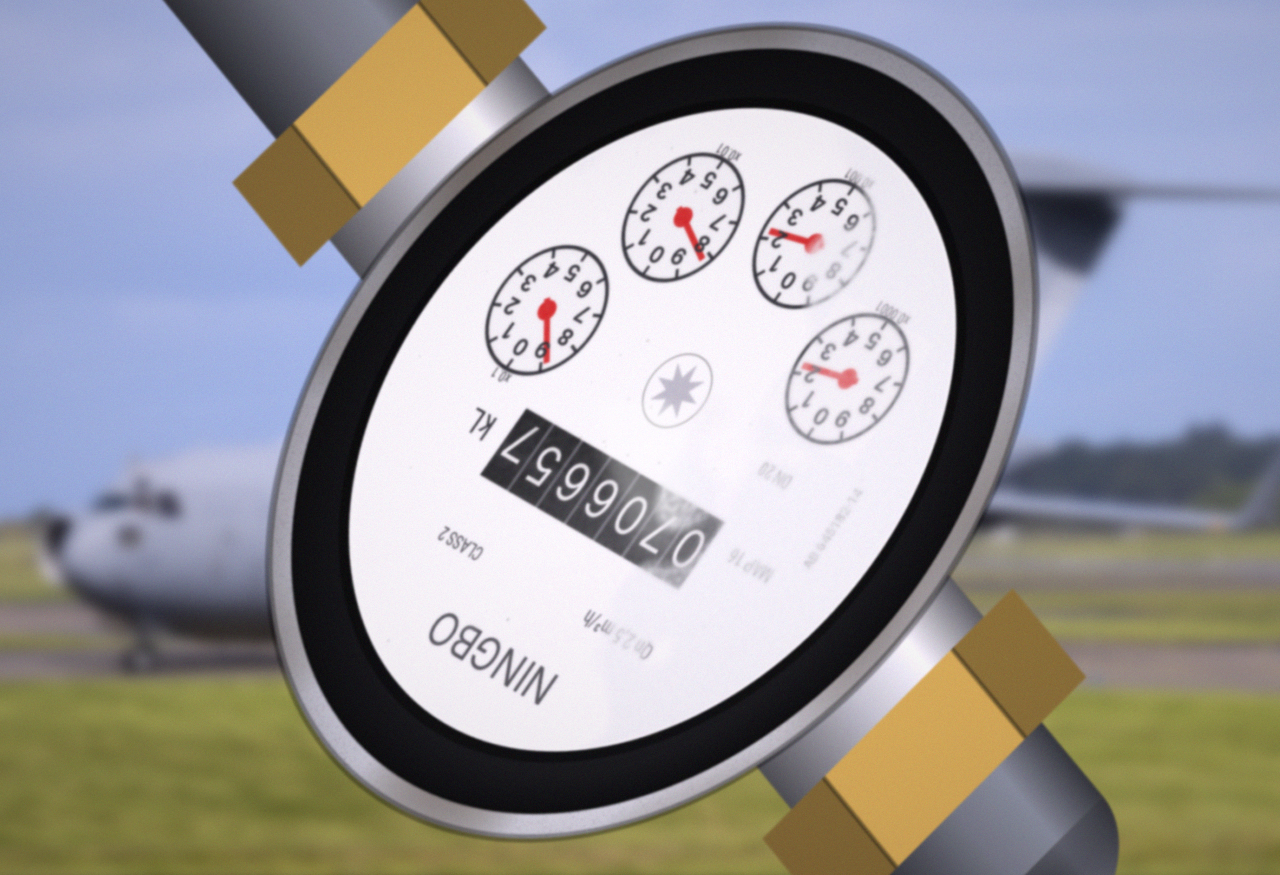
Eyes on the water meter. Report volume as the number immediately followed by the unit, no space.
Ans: 706656.8822kL
